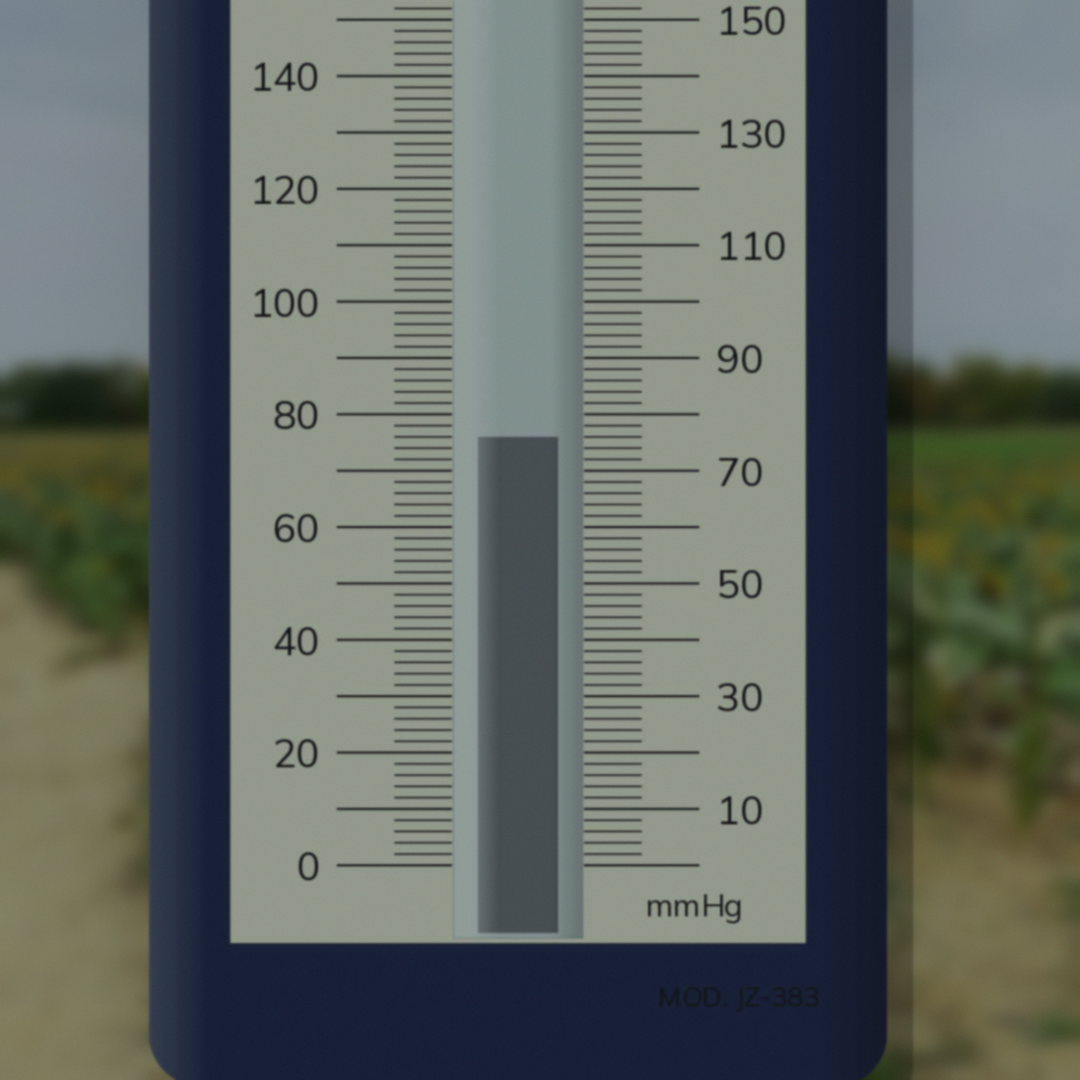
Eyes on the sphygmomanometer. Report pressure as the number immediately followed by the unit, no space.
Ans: 76mmHg
